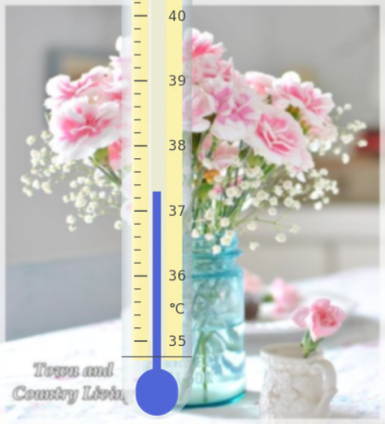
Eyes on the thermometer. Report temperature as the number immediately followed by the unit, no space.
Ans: 37.3°C
